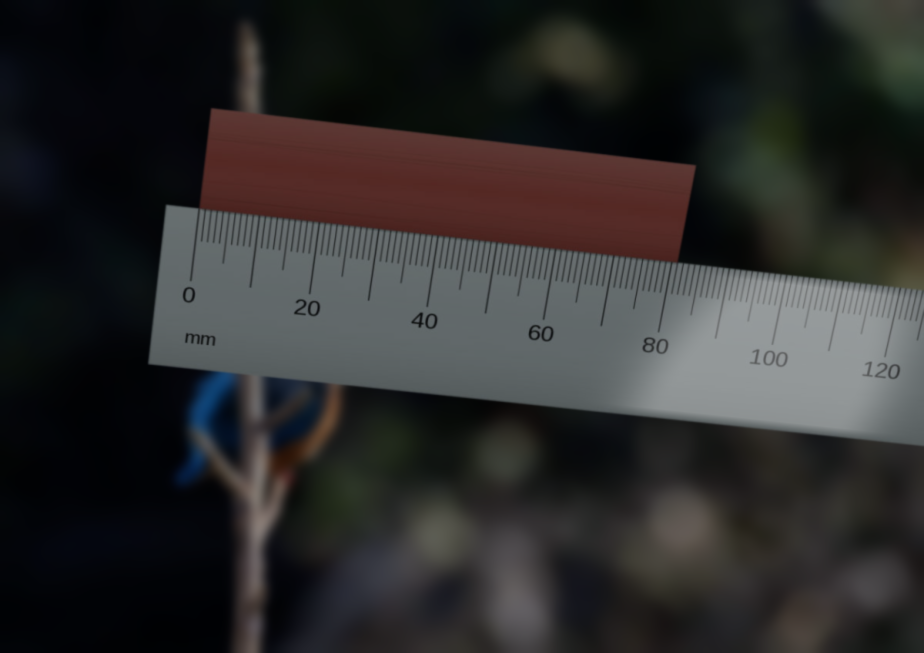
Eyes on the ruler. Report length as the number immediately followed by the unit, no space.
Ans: 81mm
